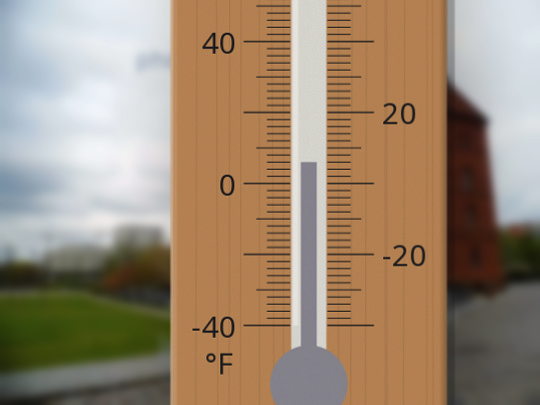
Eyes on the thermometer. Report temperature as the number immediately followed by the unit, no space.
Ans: 6°F
